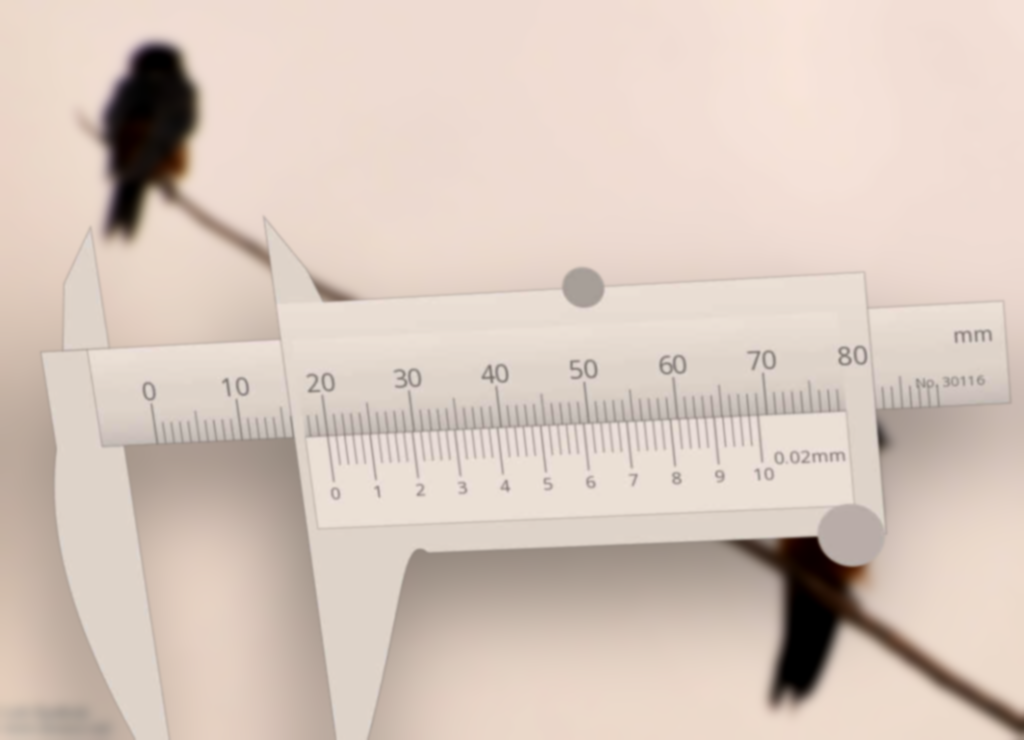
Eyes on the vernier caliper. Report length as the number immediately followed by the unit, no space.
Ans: 20.0mm
